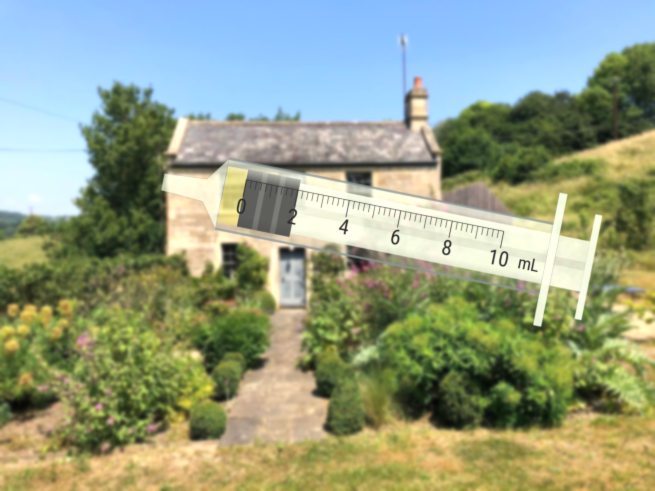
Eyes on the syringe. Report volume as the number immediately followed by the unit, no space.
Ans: 0mL
